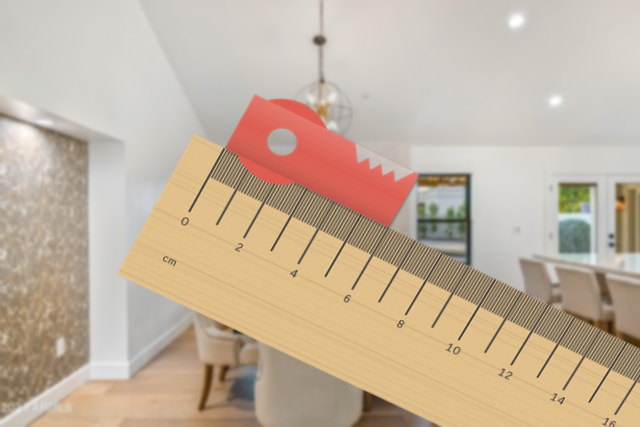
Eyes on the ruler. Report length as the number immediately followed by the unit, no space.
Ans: 6cm
